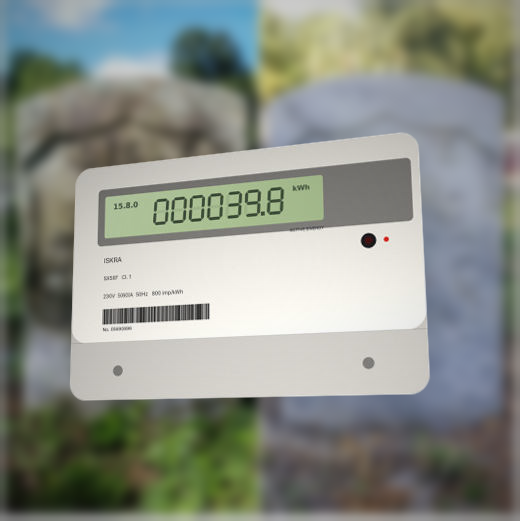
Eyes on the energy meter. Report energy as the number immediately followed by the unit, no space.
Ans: 39.8kWh
